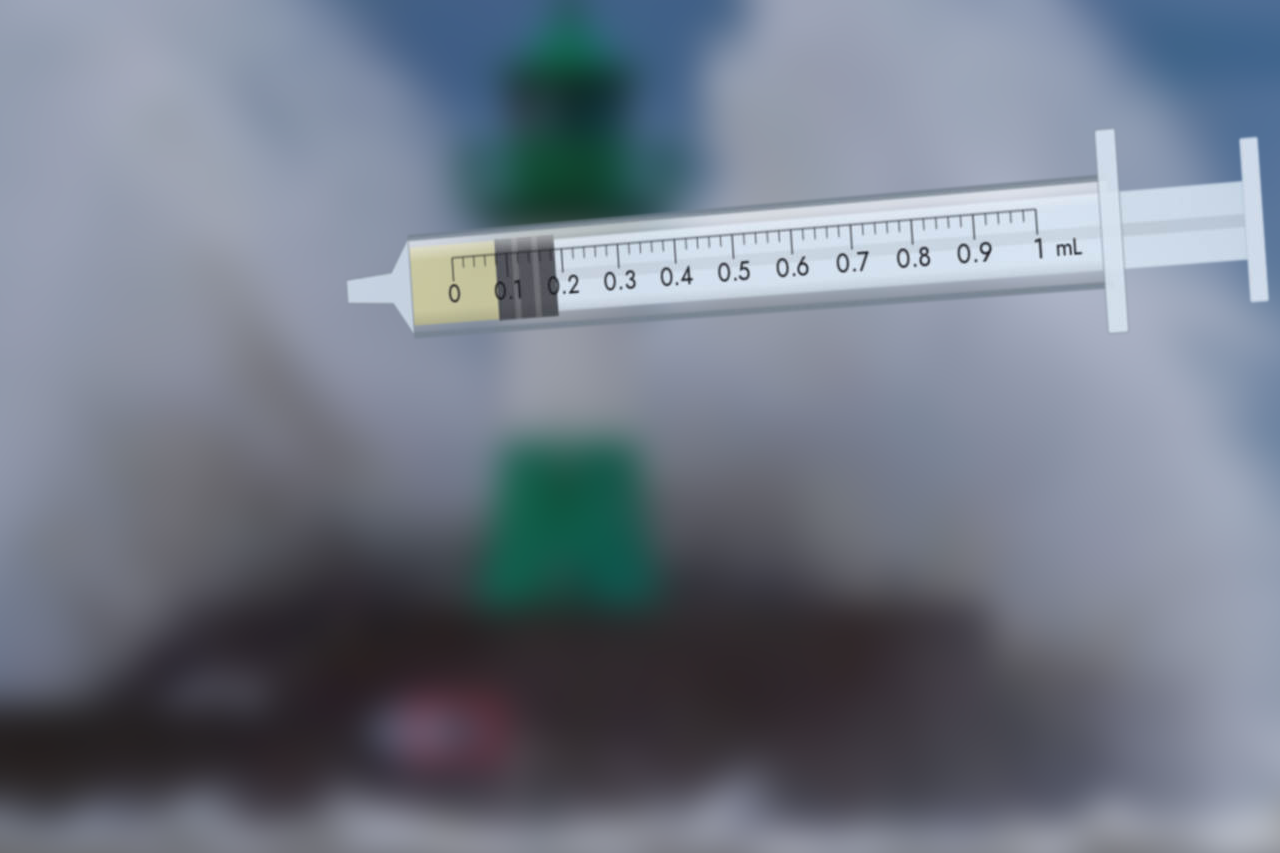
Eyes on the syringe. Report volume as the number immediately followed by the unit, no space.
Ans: 0.08mL
